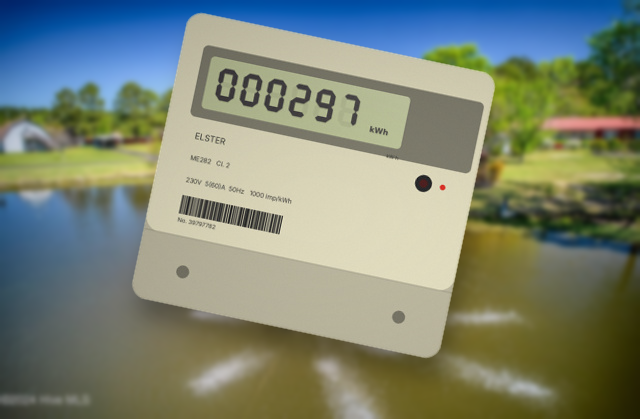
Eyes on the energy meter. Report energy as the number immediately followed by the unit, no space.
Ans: 297kWh
